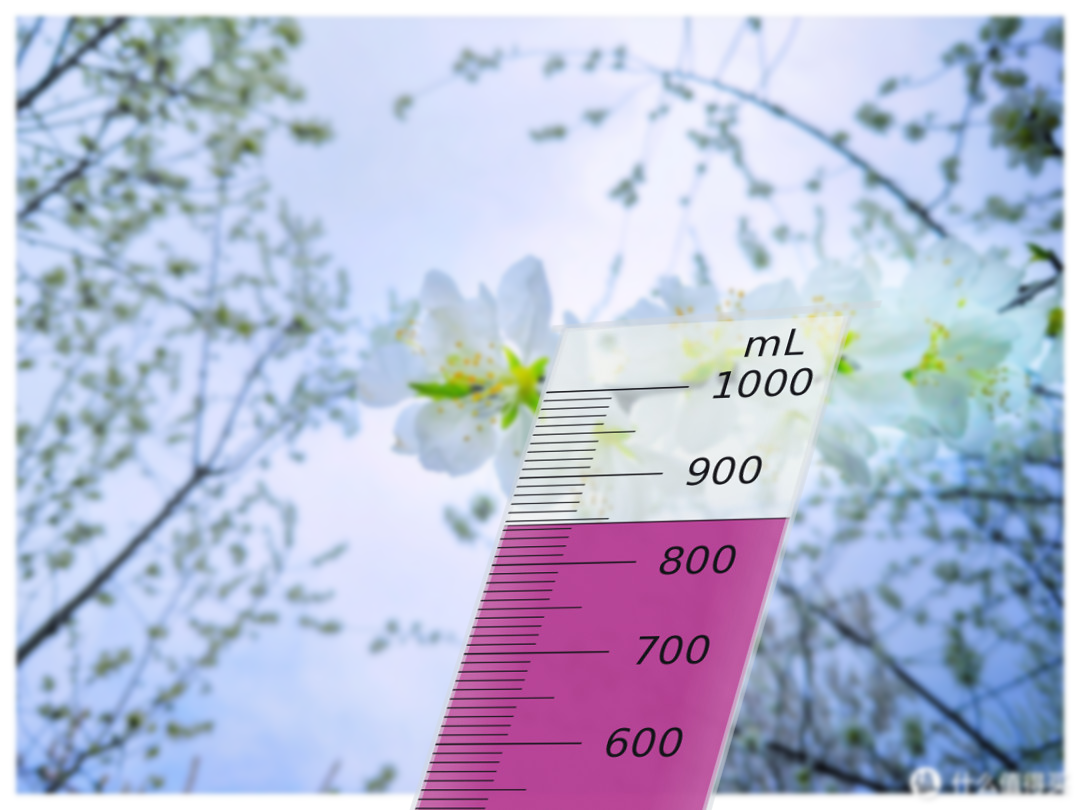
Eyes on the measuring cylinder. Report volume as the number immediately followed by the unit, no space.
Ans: 845mL
